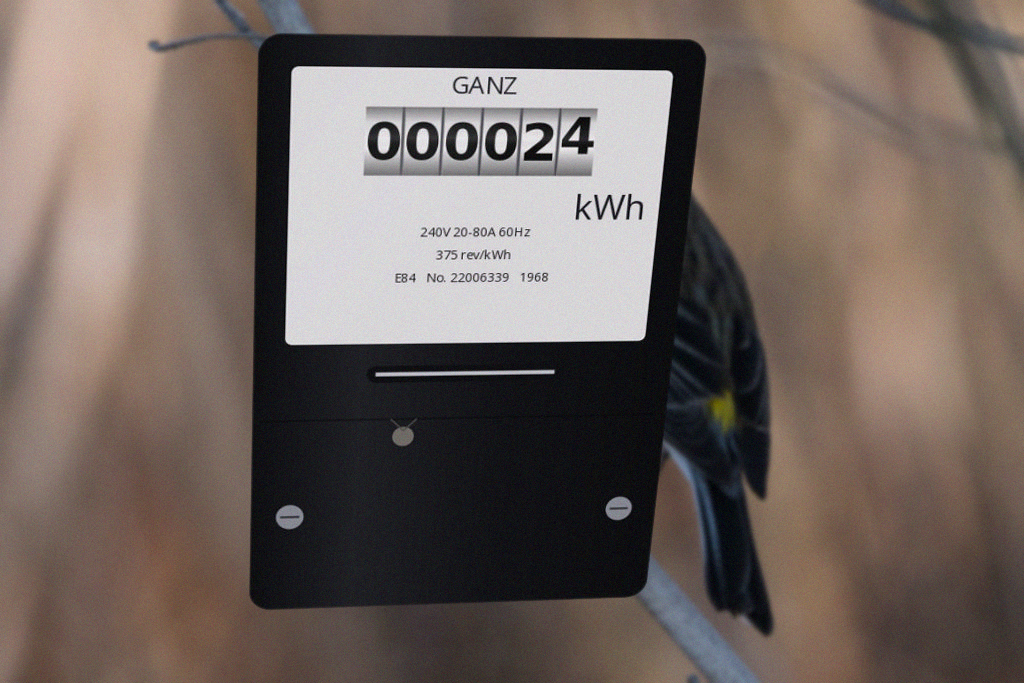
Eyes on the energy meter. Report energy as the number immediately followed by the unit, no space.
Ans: 24kWh
